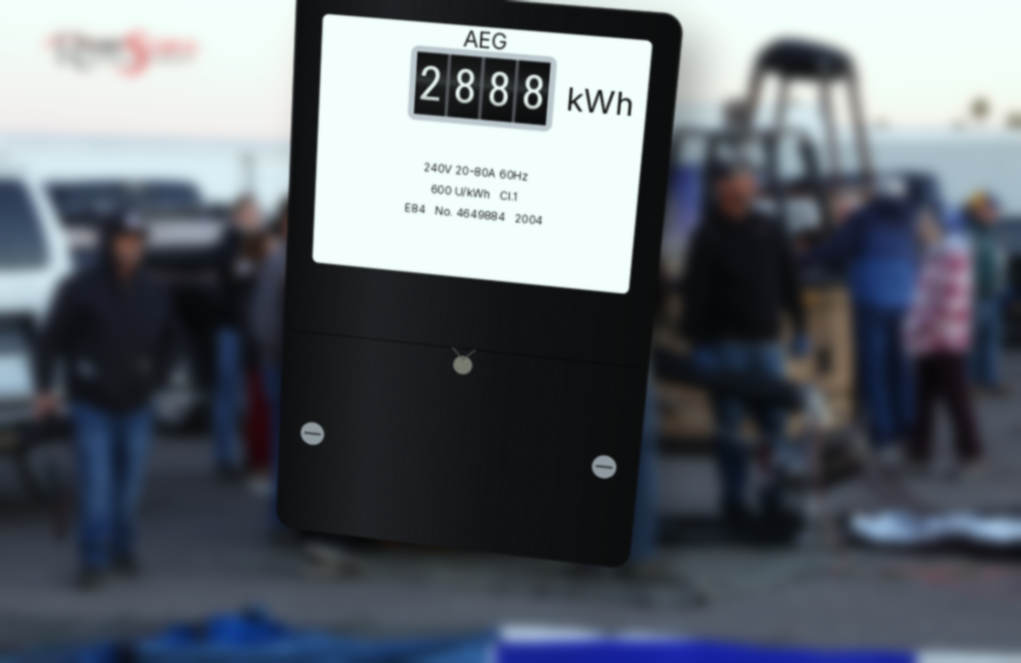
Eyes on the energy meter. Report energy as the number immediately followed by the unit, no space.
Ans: 2888kWh
